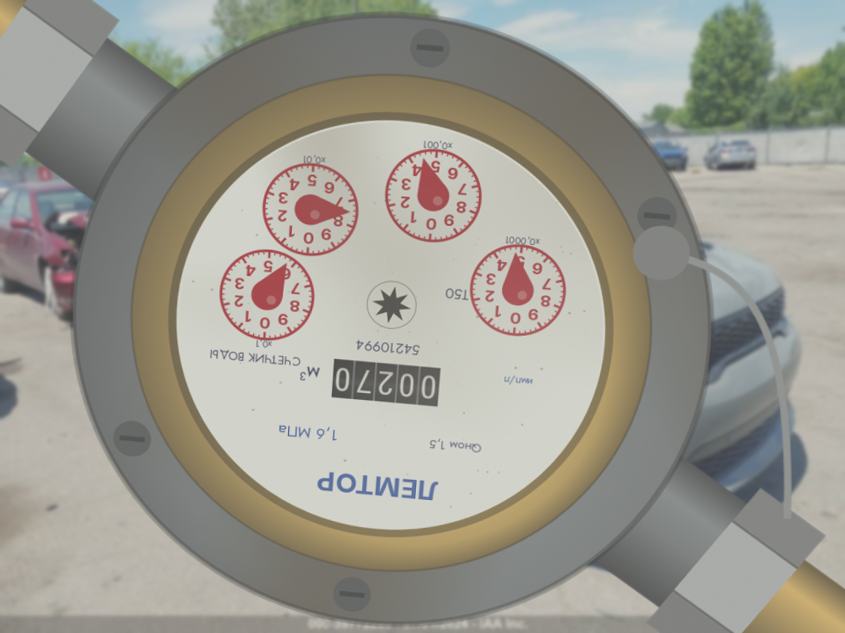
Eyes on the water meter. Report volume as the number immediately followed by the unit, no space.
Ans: 270.5744m³
